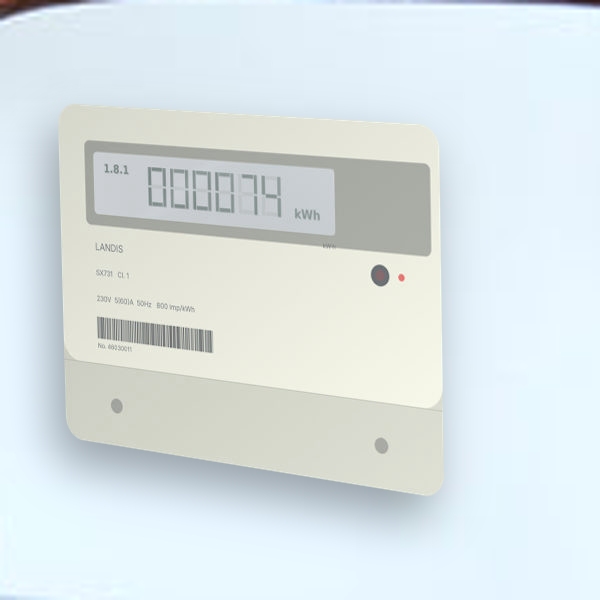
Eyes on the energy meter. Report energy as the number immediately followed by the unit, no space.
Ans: 74kWh
